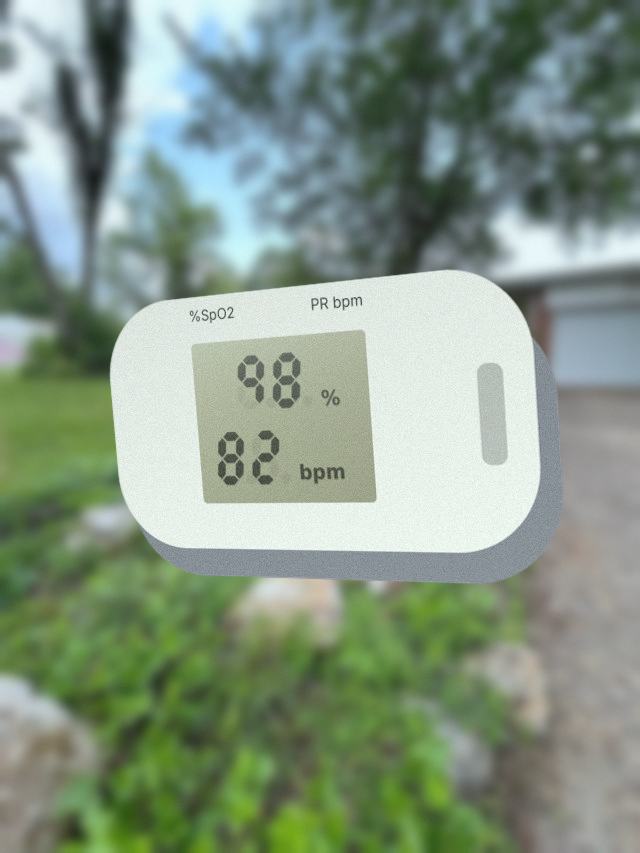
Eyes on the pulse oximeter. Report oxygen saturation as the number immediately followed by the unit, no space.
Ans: 98%
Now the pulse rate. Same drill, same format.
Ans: 82bpm
